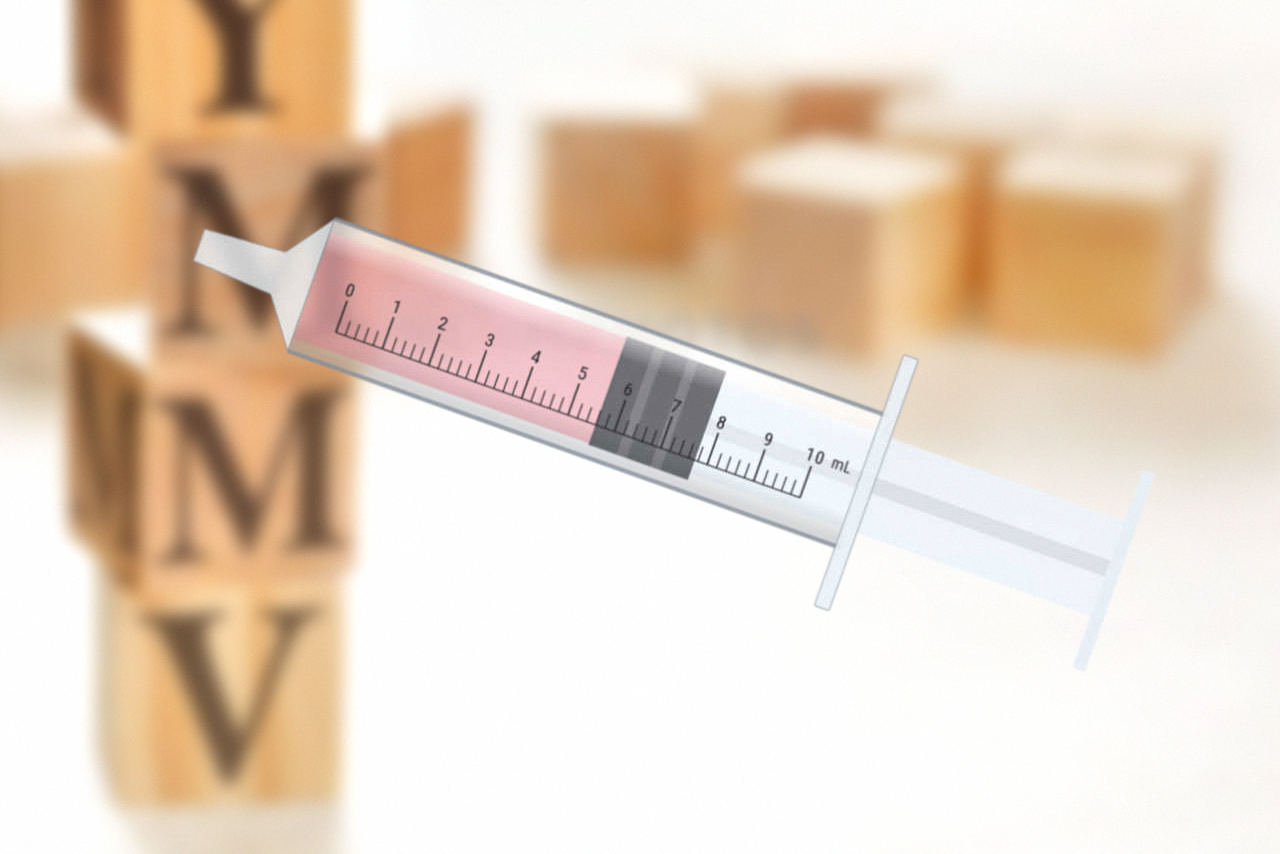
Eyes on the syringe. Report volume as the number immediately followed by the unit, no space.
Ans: 5.6mL
